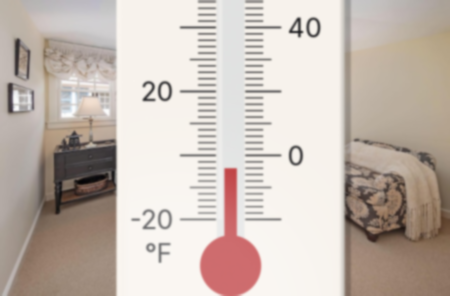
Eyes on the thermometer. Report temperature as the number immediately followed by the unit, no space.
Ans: -4°F
